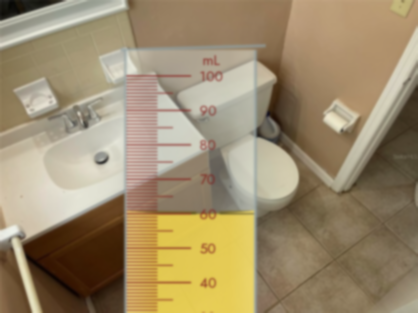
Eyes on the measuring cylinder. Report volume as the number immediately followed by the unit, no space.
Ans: 60mL
